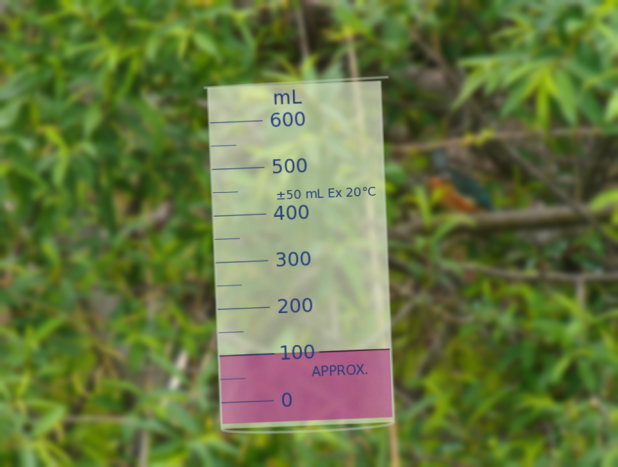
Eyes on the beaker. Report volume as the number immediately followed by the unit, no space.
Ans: 100mL
